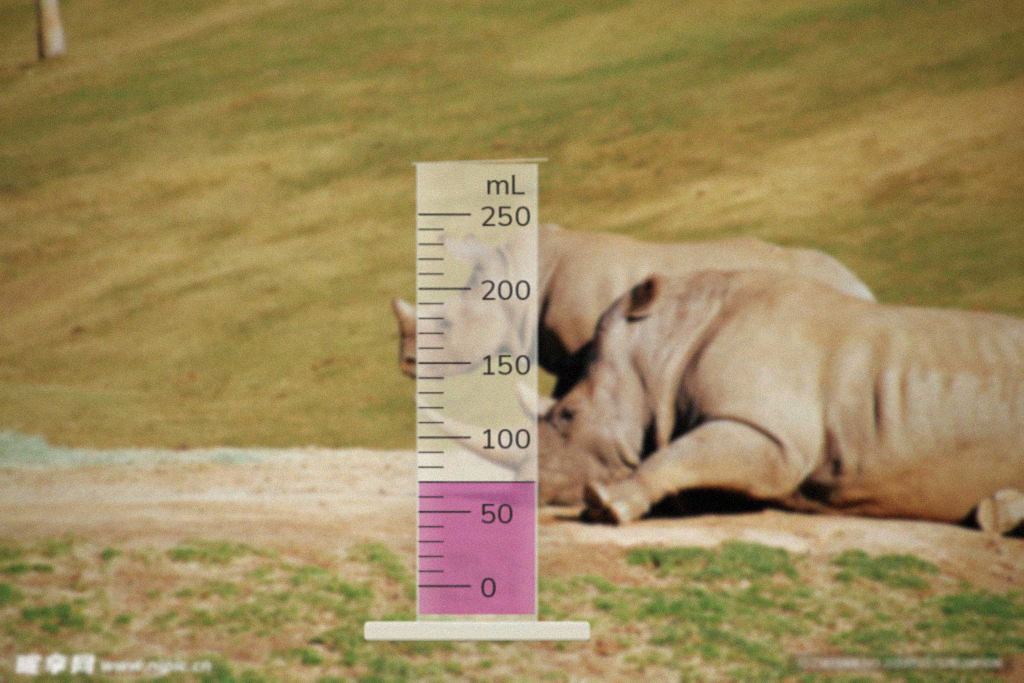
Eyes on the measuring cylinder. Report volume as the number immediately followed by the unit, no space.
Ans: 70mL
